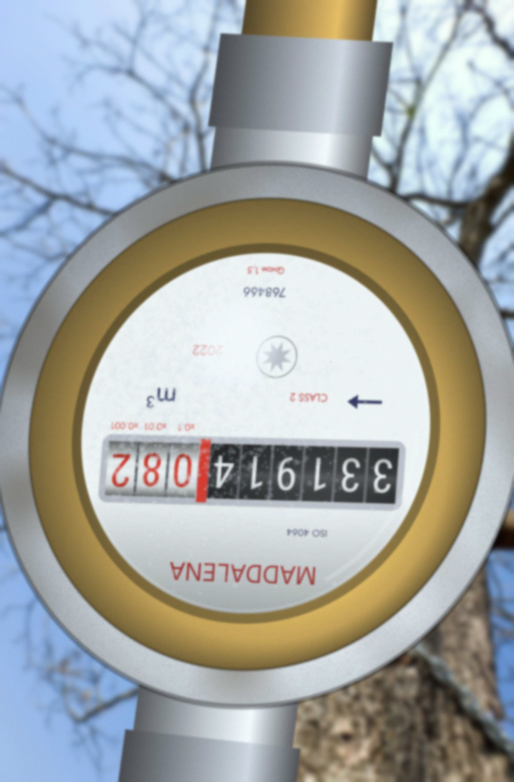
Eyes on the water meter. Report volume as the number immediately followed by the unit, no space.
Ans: 331914.082m³
